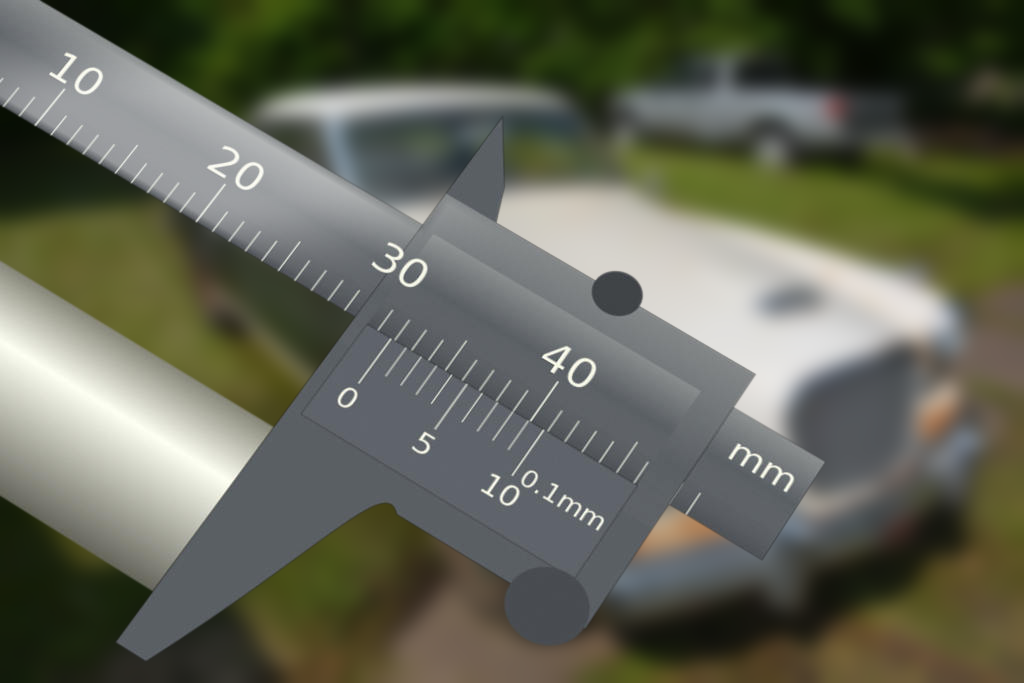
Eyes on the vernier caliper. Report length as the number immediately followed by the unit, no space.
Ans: 31.8mm
